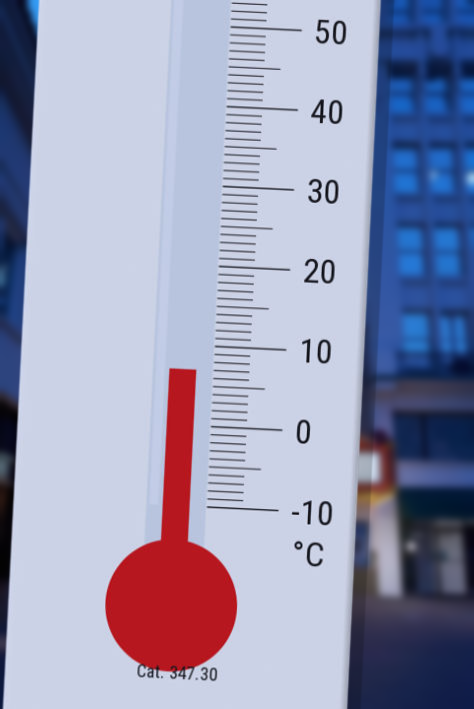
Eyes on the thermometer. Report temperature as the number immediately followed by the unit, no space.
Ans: 7°C
